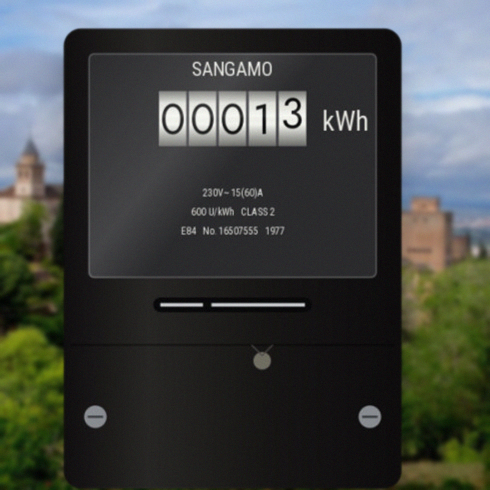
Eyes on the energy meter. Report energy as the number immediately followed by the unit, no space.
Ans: 13kWh
